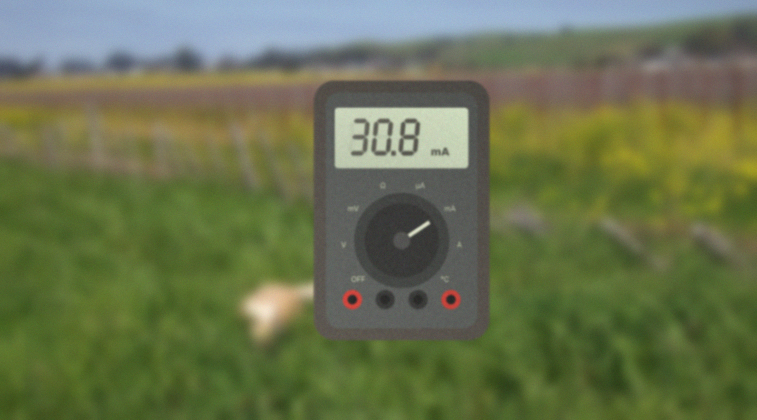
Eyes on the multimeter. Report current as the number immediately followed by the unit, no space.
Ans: 30.8mA
